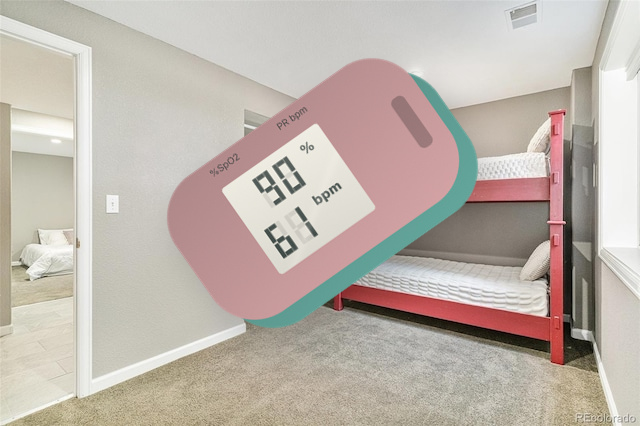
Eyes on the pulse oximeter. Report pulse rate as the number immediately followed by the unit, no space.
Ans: 61bpm
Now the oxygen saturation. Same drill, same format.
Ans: 90%
